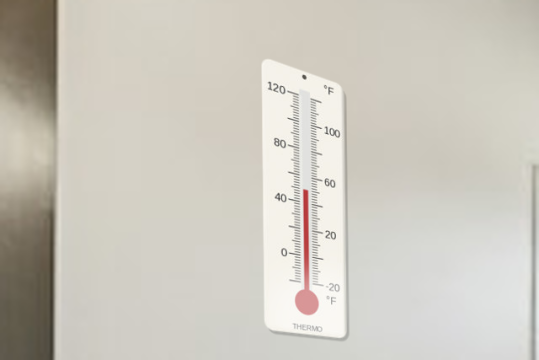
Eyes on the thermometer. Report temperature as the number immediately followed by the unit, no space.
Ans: 50°F
